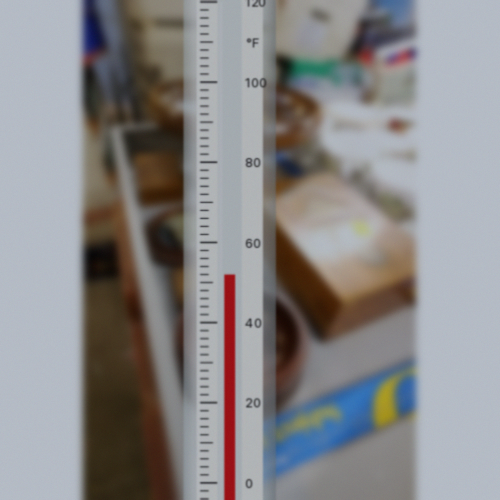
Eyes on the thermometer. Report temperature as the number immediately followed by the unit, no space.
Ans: 52°F
